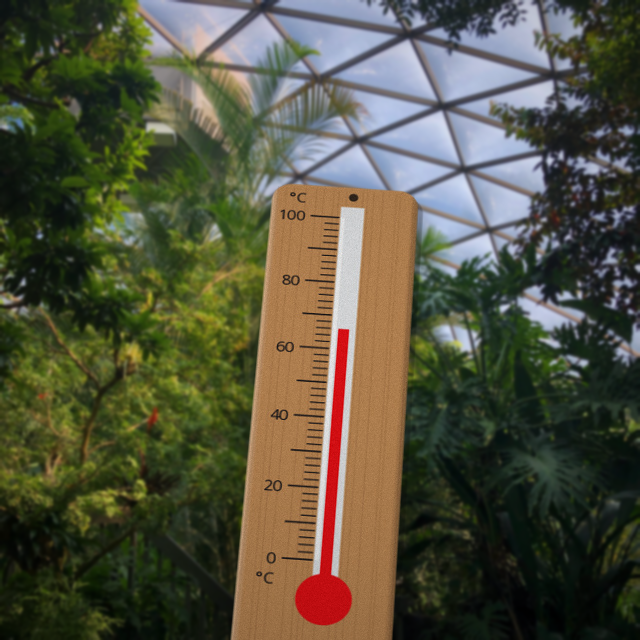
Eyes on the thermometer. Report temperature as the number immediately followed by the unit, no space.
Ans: 66°C
